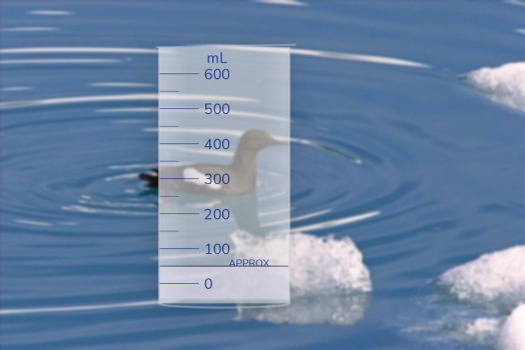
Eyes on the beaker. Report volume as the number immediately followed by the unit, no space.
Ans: 50mL
